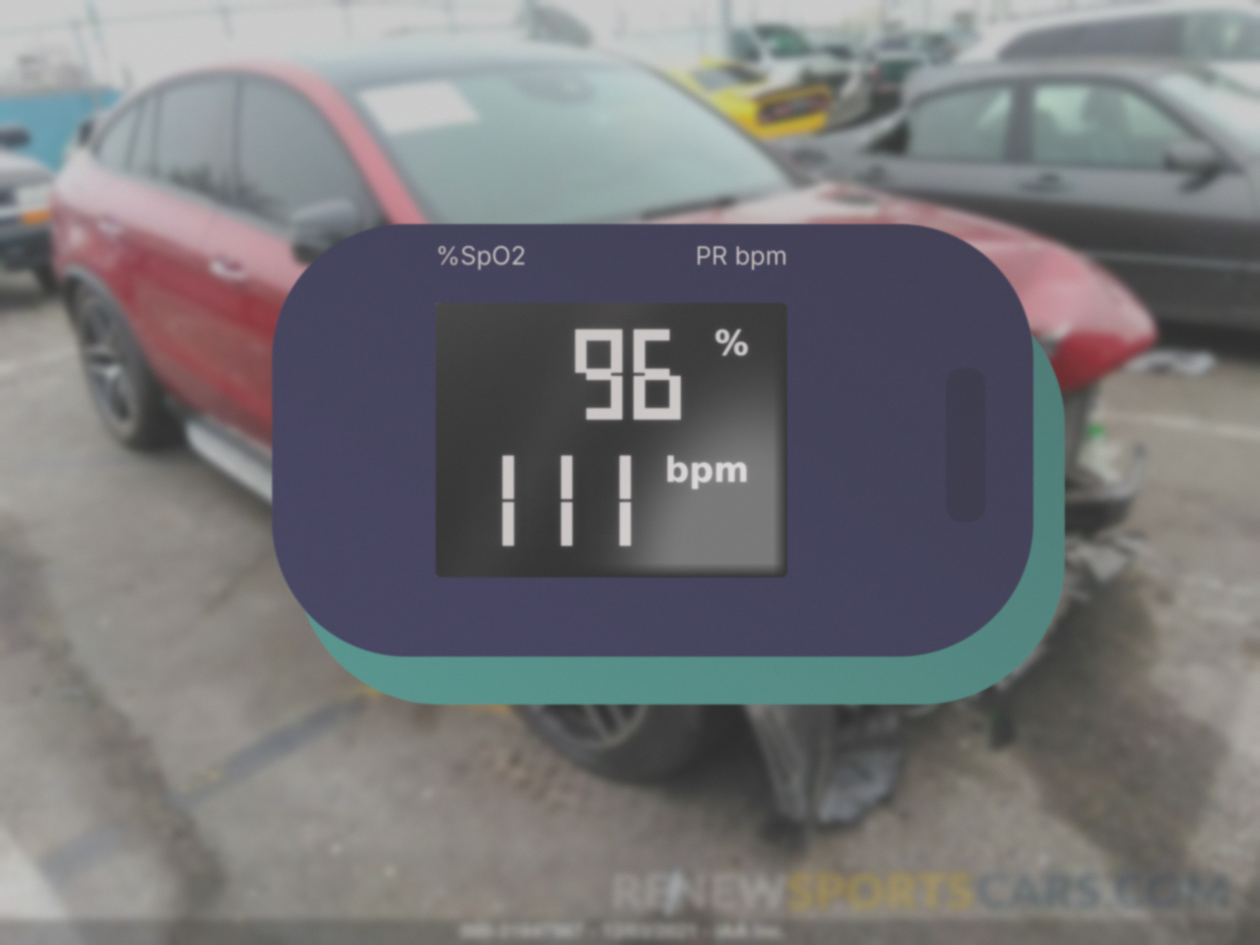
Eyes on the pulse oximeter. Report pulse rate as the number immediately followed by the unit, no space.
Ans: 111bpm
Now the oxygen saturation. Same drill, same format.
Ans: 96%
